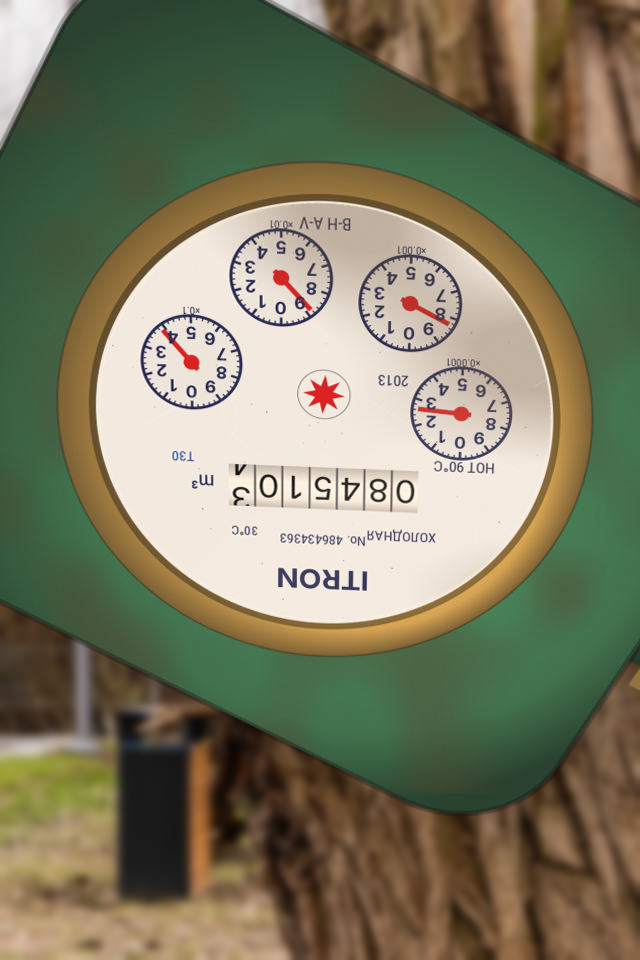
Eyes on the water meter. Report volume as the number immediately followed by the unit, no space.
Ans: 845103.3882m³
